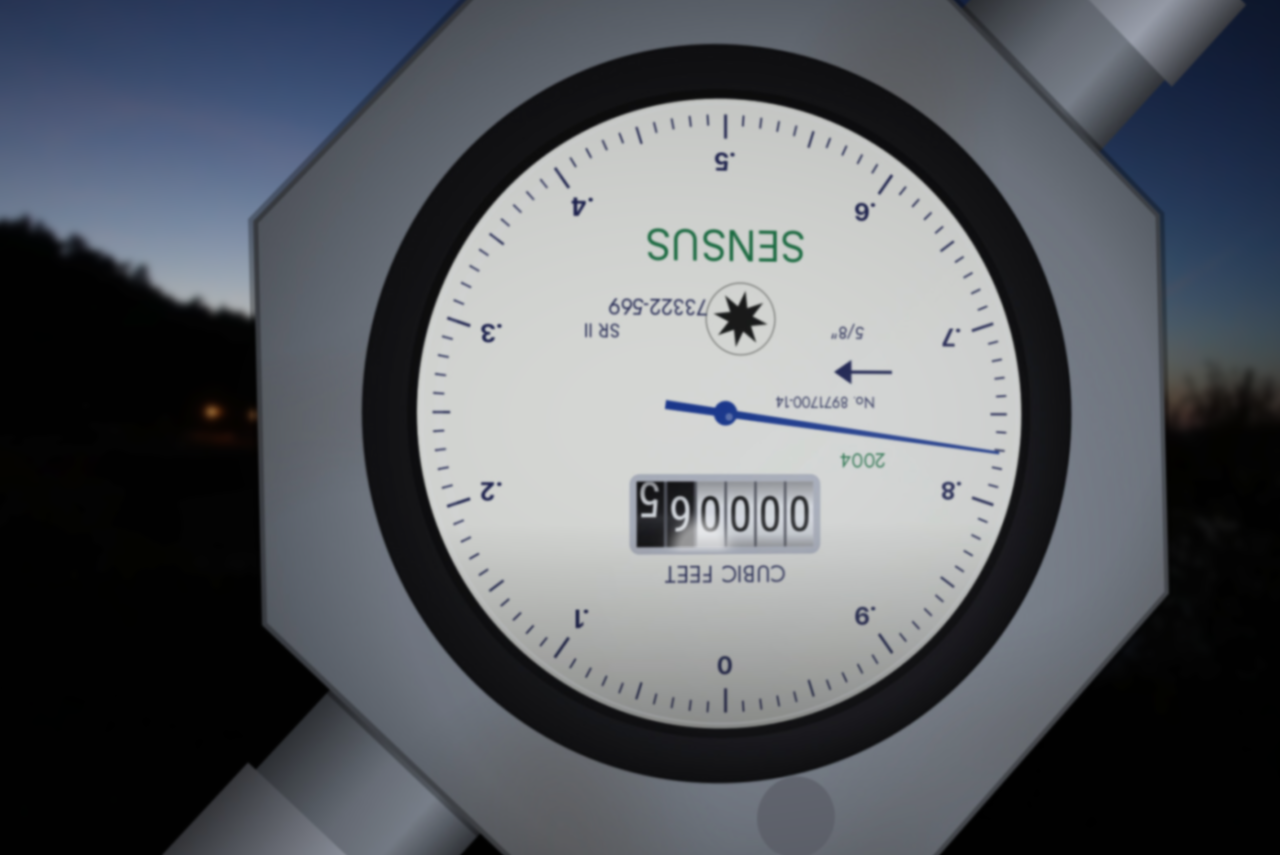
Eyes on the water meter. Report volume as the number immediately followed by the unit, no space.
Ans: 64.77ft³
